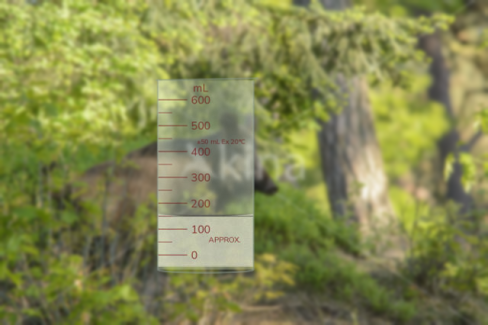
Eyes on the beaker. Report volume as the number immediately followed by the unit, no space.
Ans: 150mL
